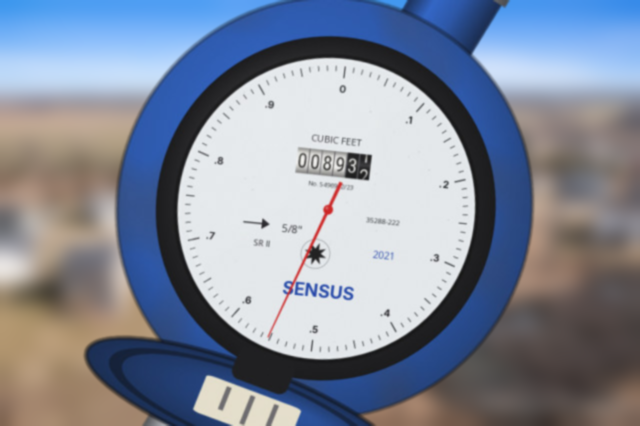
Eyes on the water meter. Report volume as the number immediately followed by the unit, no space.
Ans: 8931.55ft³
